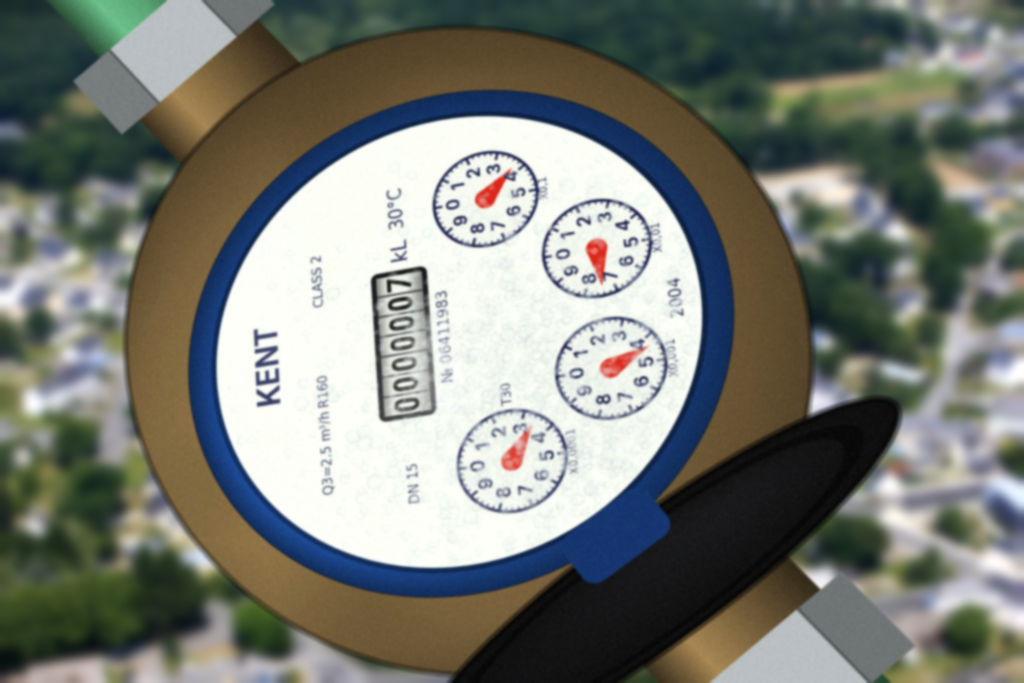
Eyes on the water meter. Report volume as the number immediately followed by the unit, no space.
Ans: 7.3743kL
